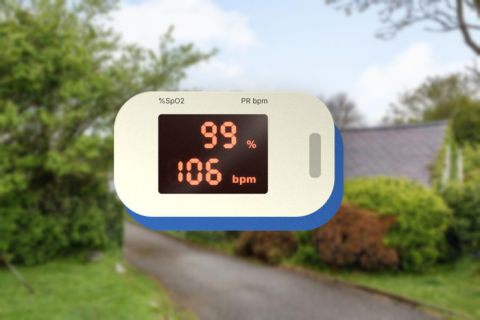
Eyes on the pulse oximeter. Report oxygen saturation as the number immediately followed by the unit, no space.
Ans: 99%
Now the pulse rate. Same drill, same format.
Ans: 106bpm
